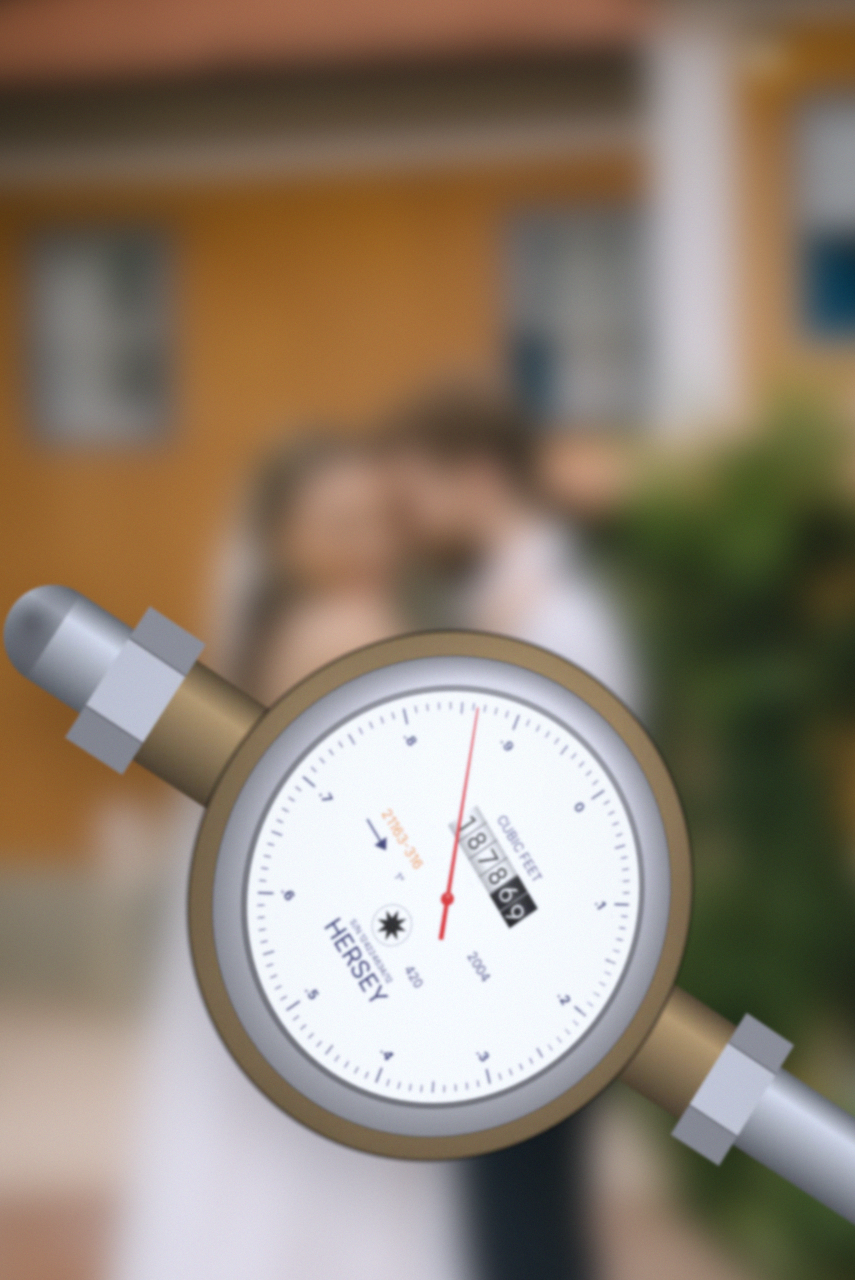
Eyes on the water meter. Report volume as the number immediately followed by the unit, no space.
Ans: 187868.86ft³
